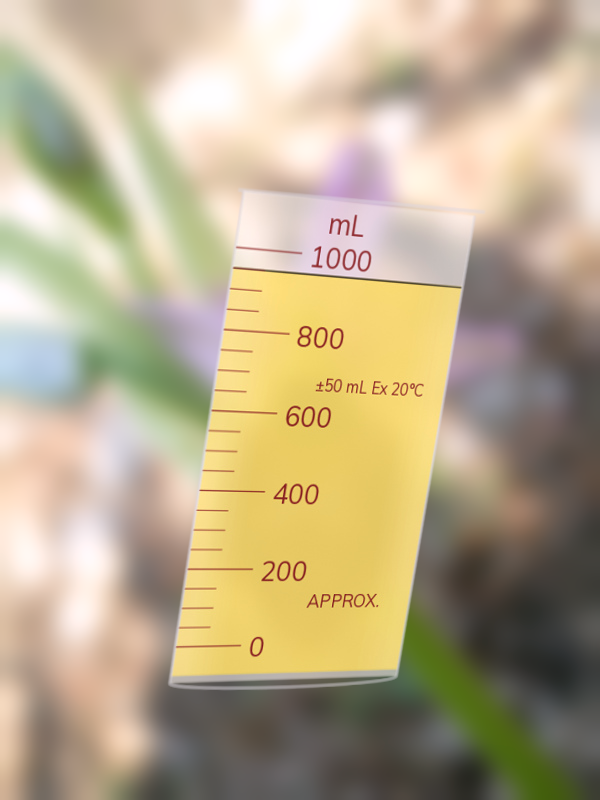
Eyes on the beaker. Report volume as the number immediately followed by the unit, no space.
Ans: 950mL
